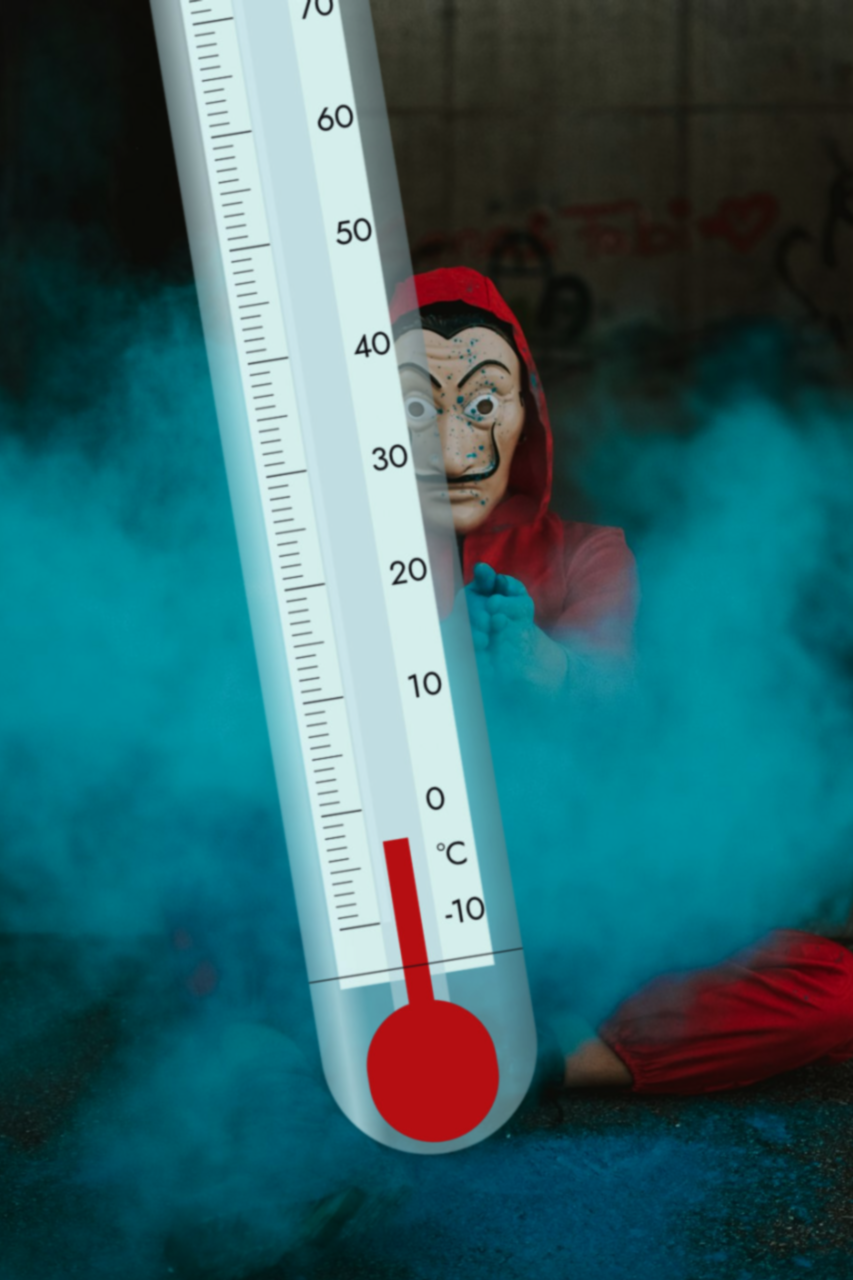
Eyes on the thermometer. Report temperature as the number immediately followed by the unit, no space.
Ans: -3°C
